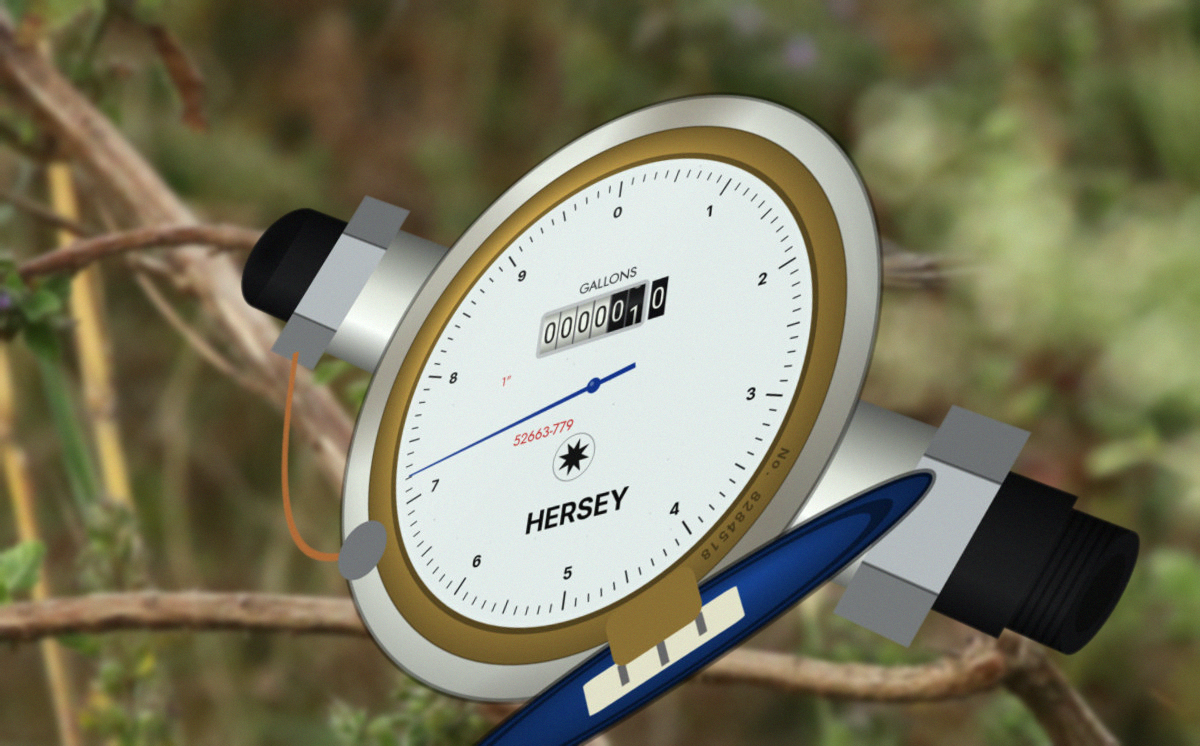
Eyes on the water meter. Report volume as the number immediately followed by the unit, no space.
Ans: 7.2gal
